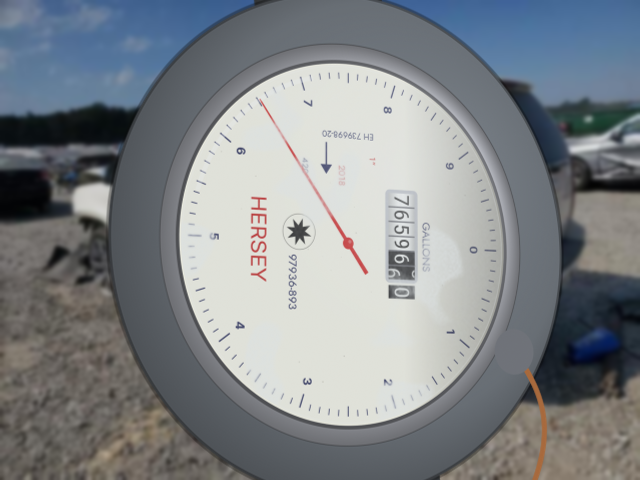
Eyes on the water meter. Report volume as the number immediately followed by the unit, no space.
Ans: 7659656.5gal
